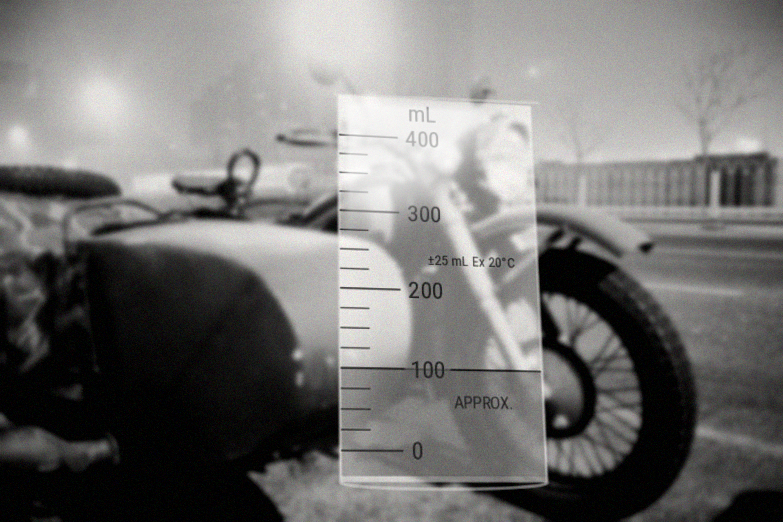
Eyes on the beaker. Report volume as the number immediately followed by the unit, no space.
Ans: 100mL
